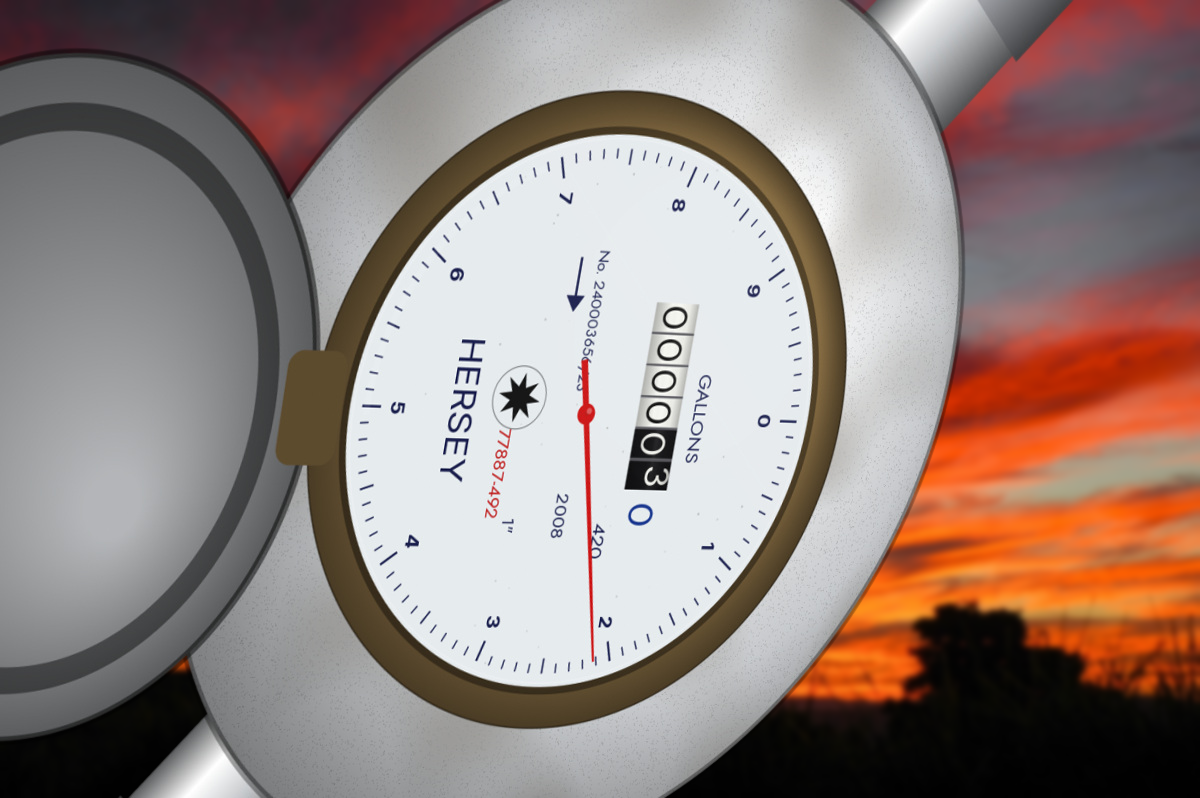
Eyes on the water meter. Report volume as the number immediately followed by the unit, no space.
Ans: 32.1gal
